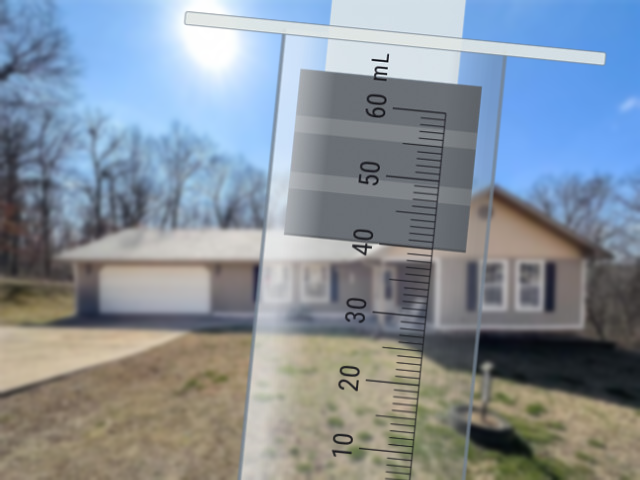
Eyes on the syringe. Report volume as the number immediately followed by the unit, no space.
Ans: 40mL
